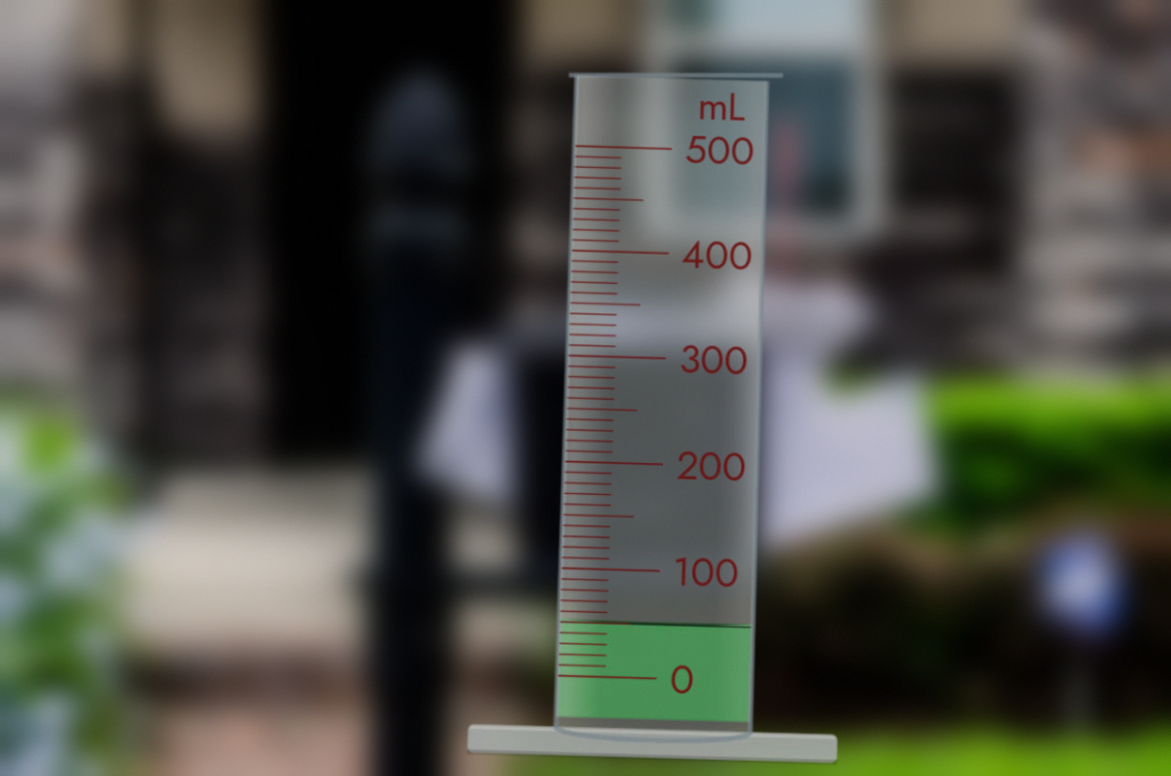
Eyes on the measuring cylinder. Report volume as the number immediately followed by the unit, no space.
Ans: 50mL
